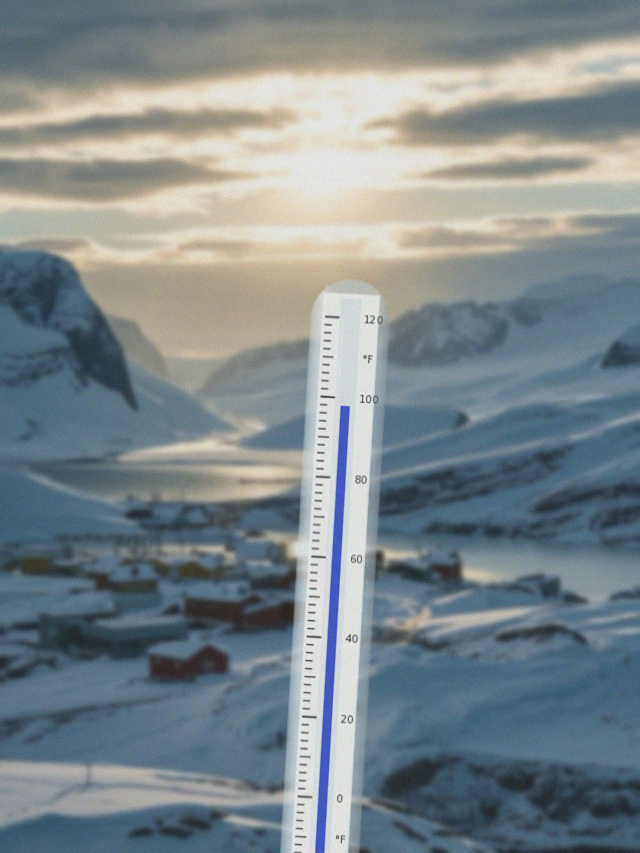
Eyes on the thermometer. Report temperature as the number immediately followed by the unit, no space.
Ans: 98°F
